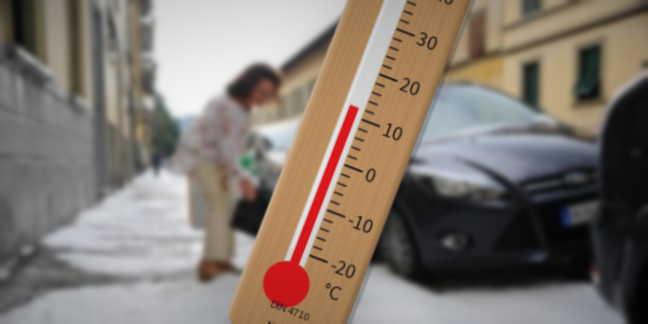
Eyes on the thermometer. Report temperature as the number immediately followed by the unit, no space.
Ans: 12°C
